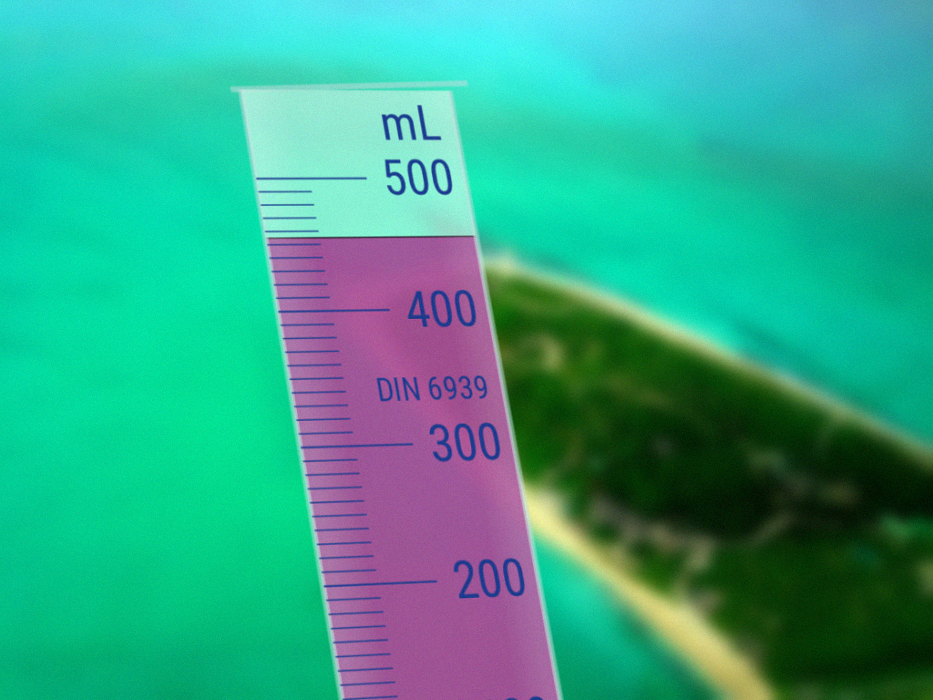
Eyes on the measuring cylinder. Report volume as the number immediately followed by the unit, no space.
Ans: 455mL
